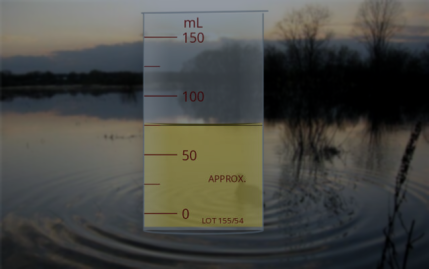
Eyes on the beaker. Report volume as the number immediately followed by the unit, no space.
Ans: 75mL
